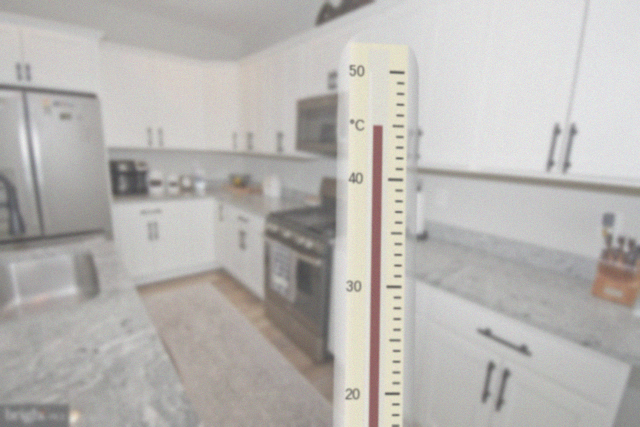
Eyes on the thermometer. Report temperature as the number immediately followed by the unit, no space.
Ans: 45°C
